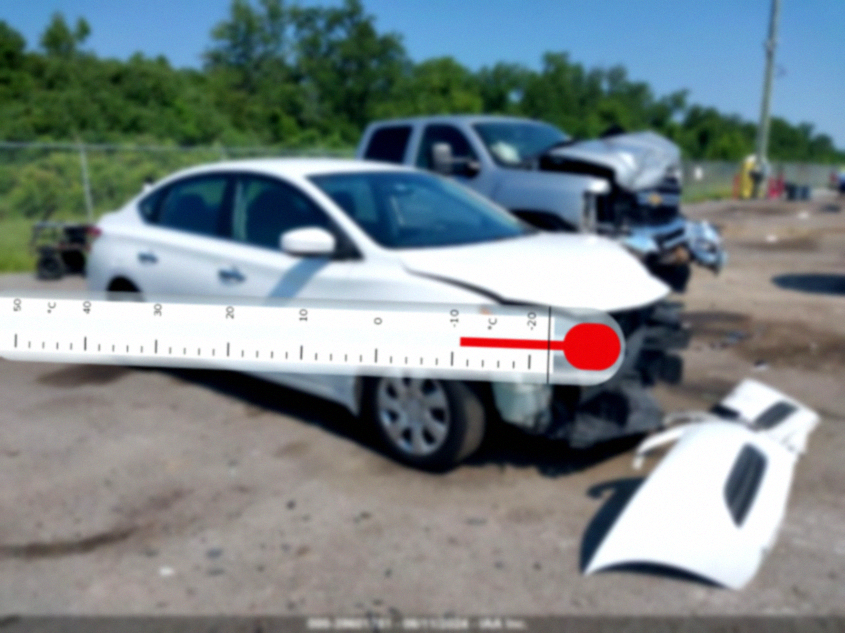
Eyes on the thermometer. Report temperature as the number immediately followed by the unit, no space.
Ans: -11°C
